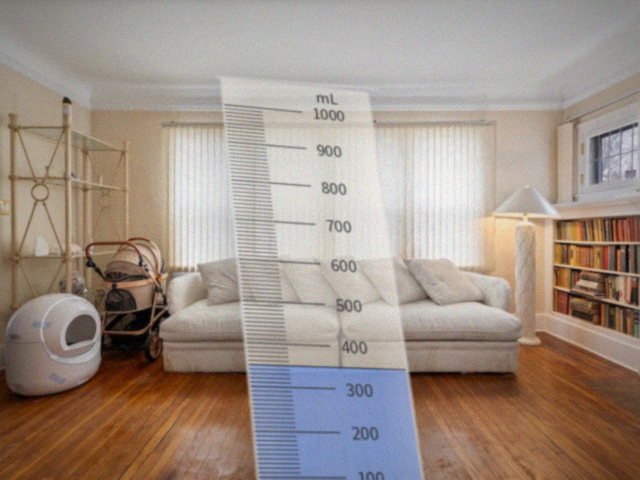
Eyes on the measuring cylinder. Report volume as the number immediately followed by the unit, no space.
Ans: 350mL
